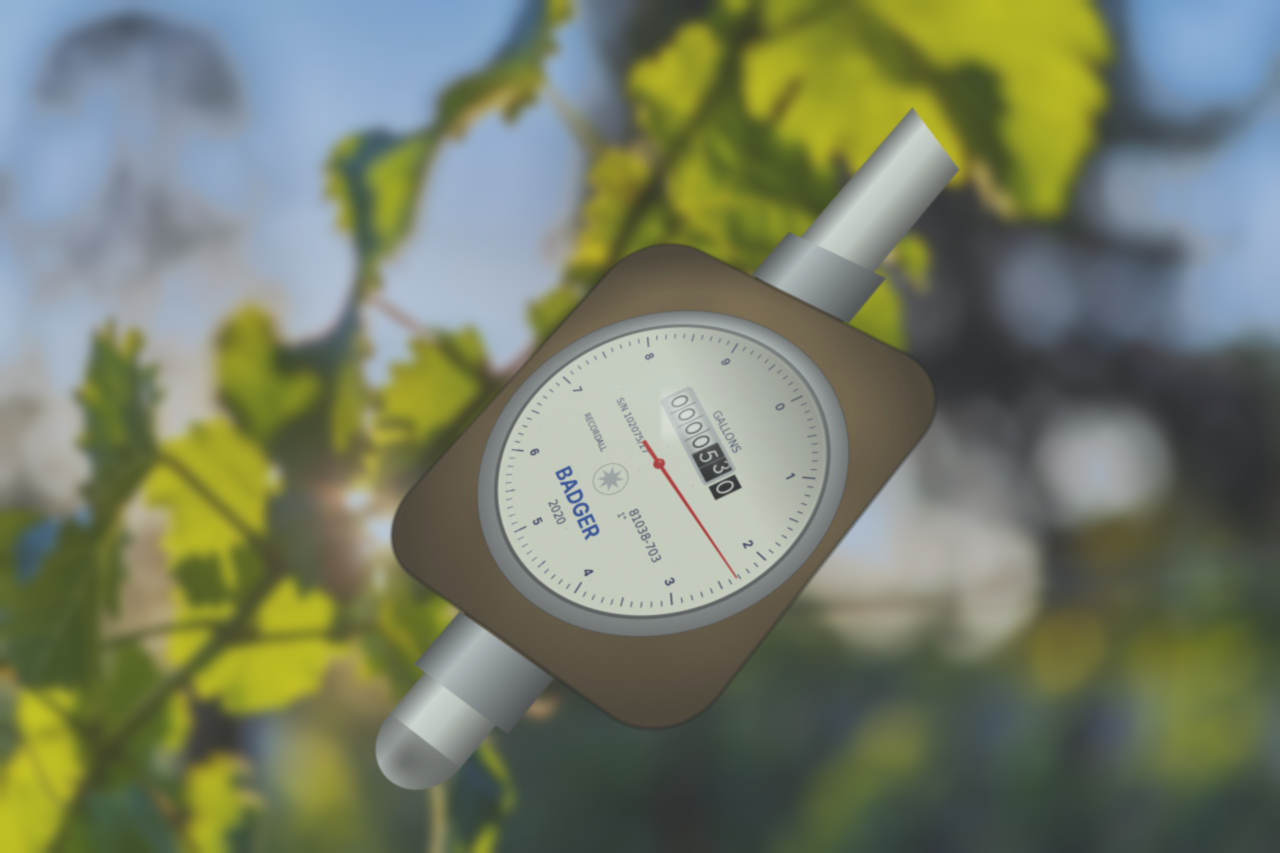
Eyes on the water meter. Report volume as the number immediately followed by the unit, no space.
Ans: 532.3gal
